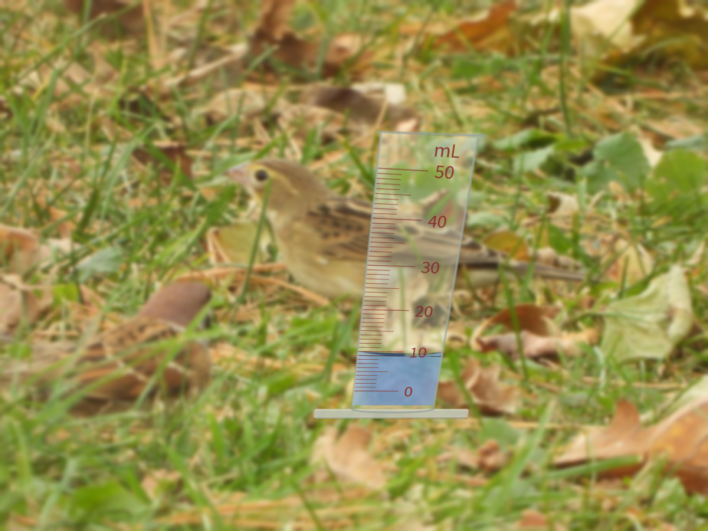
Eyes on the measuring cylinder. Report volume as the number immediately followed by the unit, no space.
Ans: 9mL
